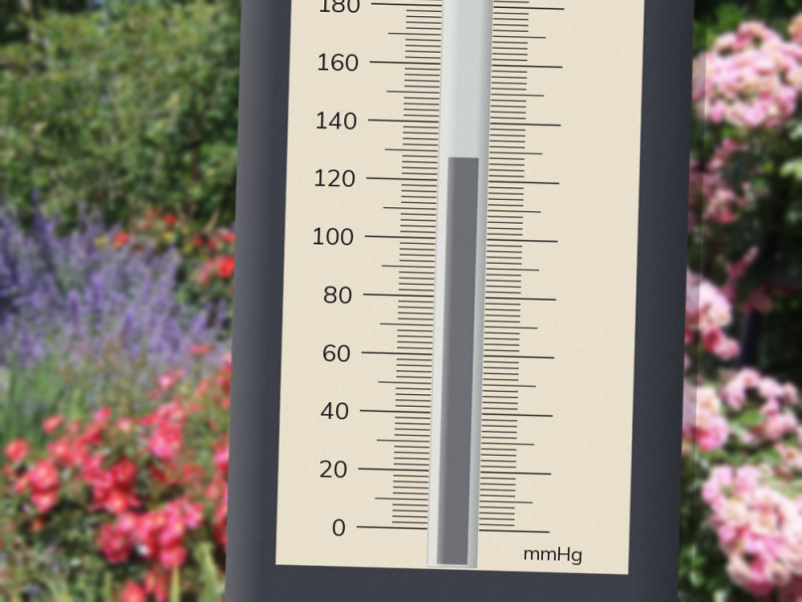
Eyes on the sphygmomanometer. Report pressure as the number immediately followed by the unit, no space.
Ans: 128mmHg
